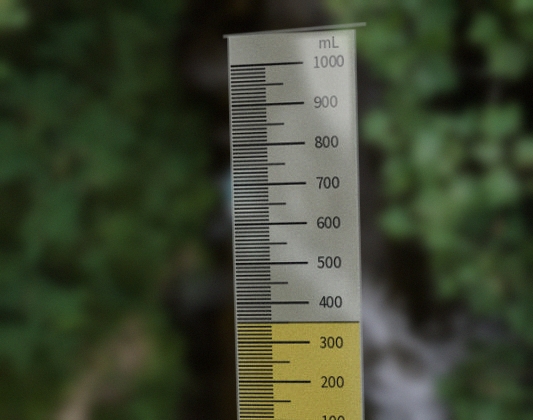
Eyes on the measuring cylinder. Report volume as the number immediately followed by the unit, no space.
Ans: 350mL
